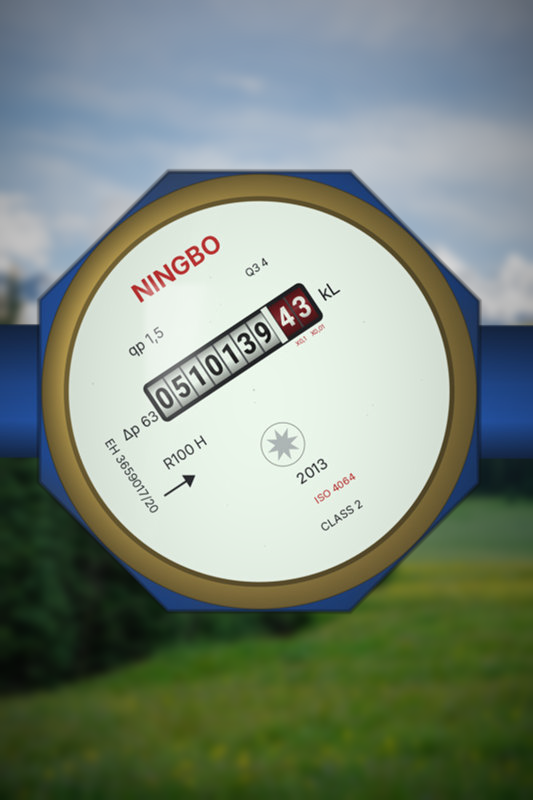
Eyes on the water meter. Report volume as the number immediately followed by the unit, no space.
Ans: 510139.43kL
